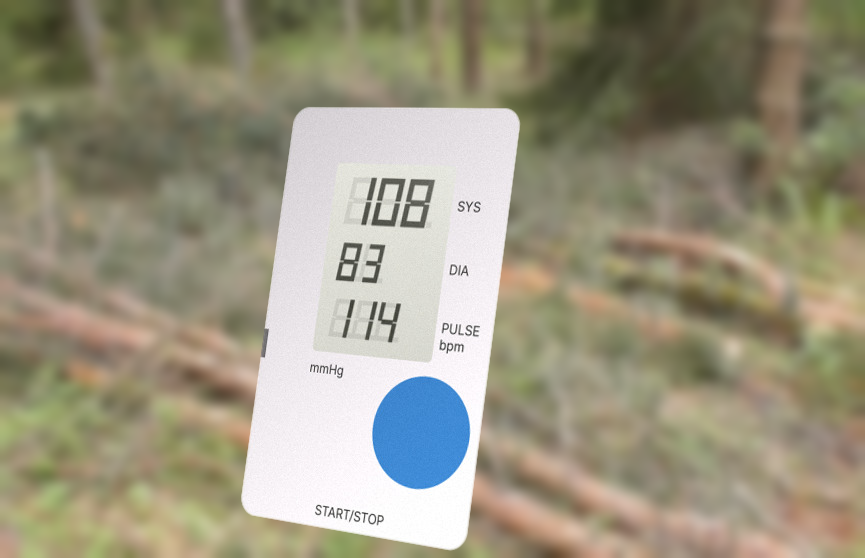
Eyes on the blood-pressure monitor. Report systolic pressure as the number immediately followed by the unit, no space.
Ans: 108mmHg
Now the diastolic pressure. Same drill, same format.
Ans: 83mmHg
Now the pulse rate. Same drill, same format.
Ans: 114bpm
